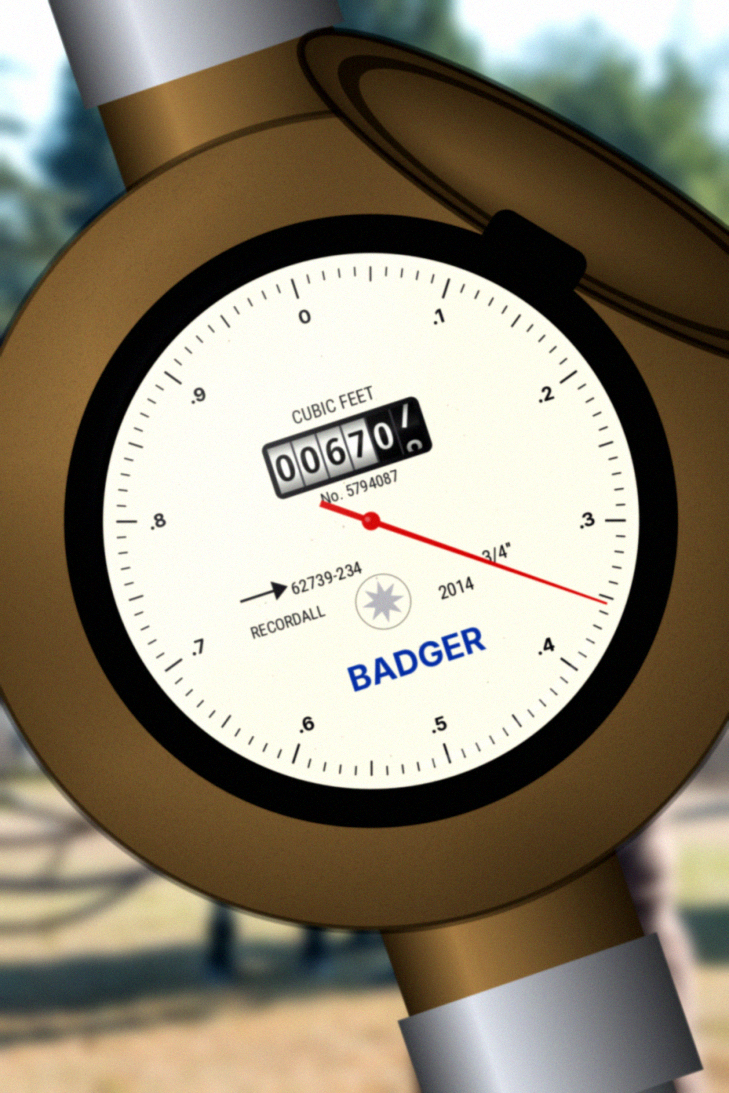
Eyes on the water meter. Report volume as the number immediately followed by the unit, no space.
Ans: 6707.35ft³
